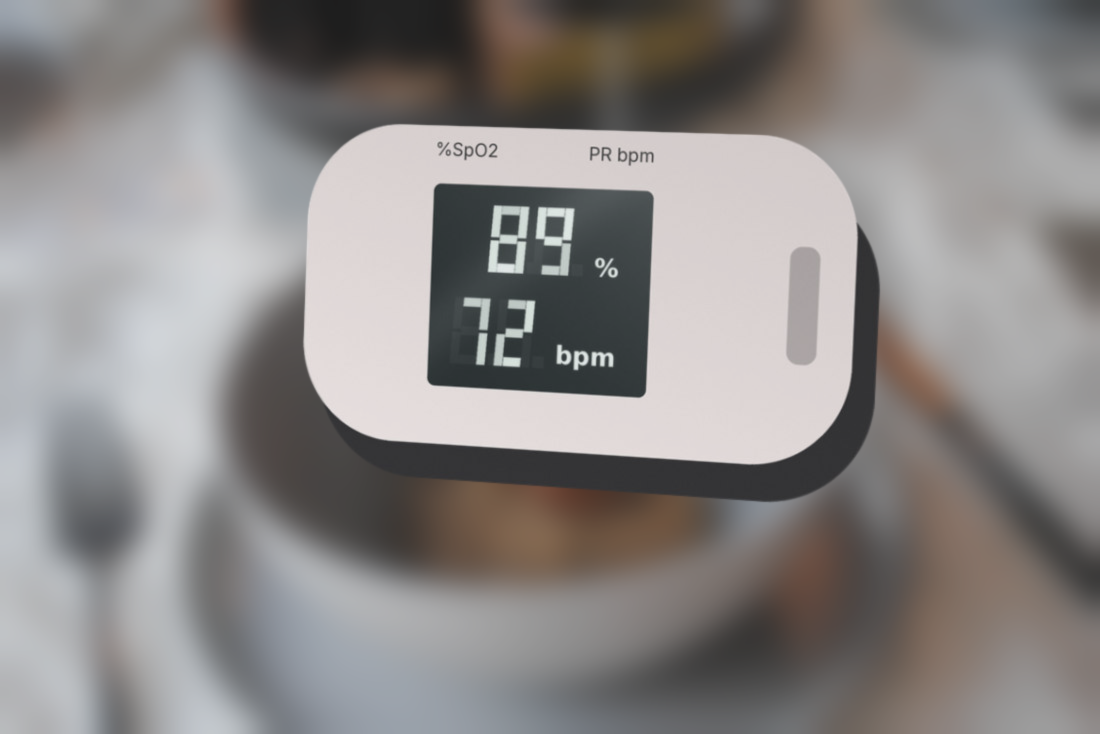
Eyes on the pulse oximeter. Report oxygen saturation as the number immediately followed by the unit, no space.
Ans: 89%
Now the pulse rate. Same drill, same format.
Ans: 72bpm
